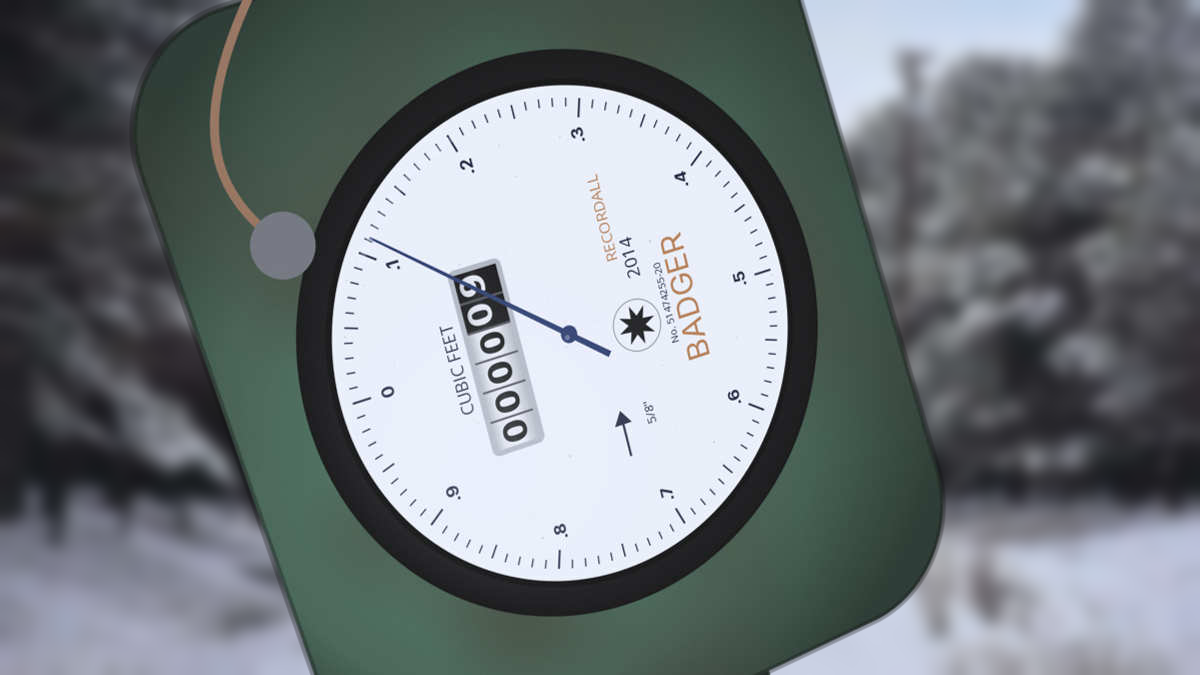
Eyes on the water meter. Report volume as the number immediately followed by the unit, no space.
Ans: 9.11ft³
